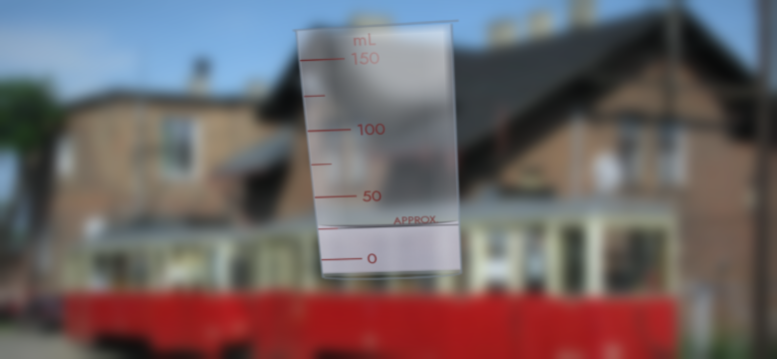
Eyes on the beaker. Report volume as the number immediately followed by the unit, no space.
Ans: 25mL
